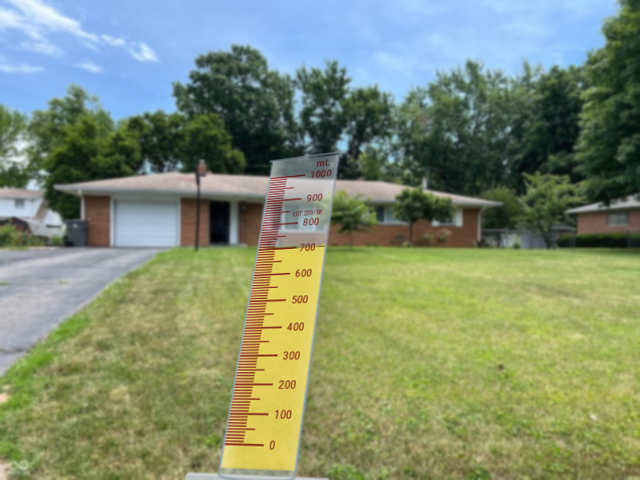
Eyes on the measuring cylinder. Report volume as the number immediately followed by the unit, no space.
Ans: 700mL
